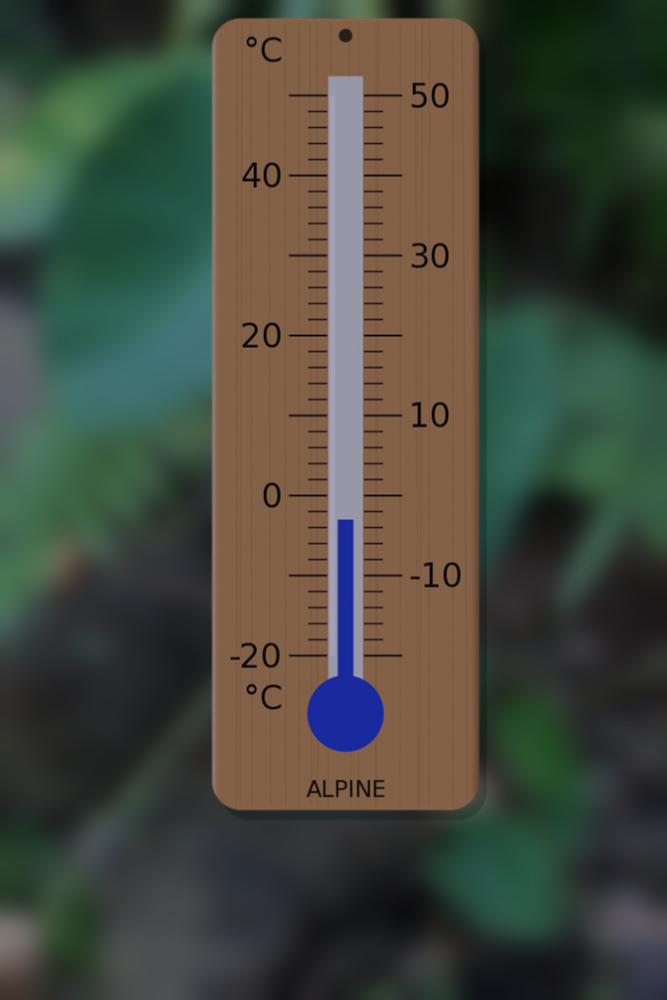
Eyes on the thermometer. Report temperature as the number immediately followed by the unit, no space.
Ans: -3°C
